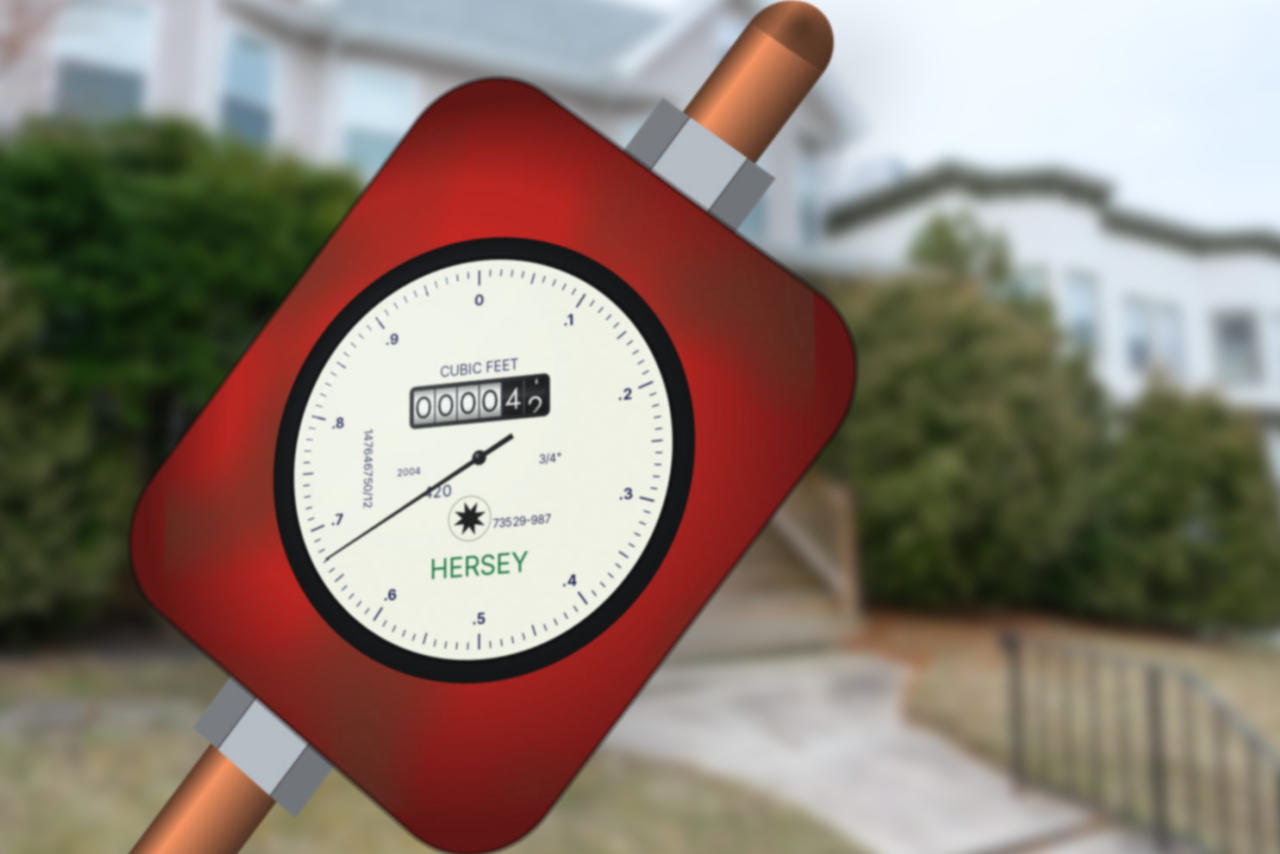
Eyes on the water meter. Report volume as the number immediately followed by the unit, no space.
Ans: 41.67ft³
